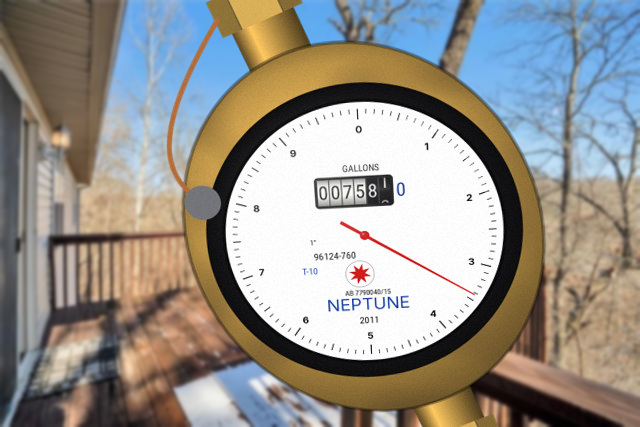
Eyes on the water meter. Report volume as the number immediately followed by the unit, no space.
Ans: 75813.4gal
